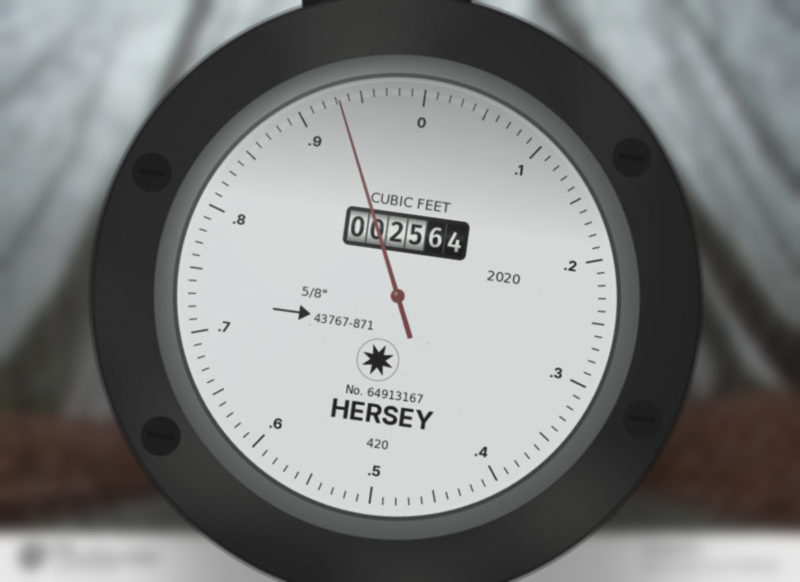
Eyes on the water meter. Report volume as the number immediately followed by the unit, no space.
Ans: 2563.93ft³
